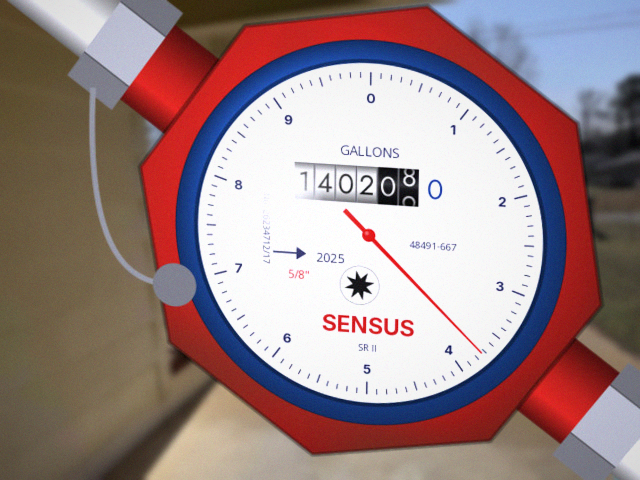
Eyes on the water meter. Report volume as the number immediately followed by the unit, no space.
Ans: 1402083.7gal
